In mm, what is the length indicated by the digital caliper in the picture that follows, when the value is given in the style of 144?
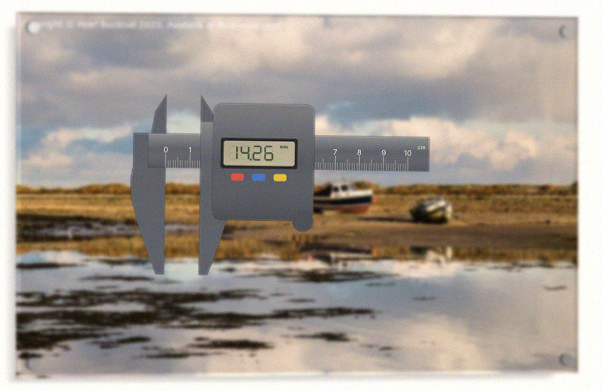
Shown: 14.26
